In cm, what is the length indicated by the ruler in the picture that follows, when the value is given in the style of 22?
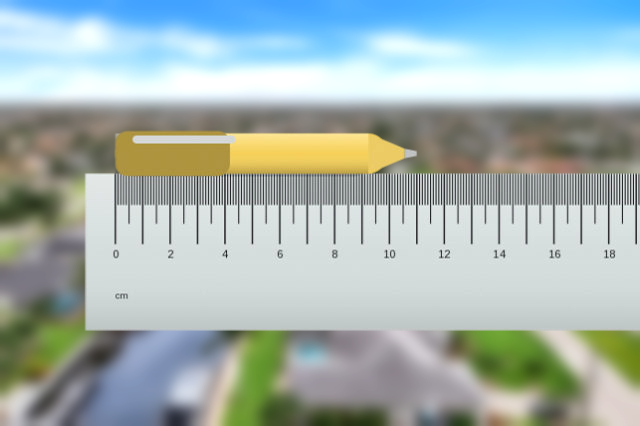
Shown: 11
